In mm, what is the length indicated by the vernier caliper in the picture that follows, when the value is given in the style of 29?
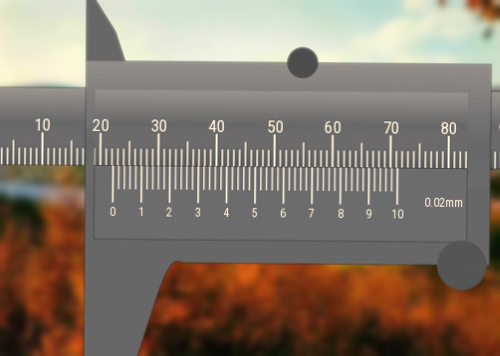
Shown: 22.2
